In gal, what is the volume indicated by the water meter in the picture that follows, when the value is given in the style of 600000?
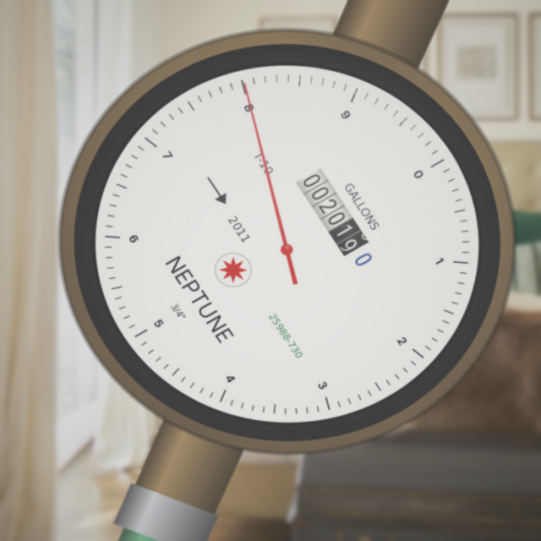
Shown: 20188.0
